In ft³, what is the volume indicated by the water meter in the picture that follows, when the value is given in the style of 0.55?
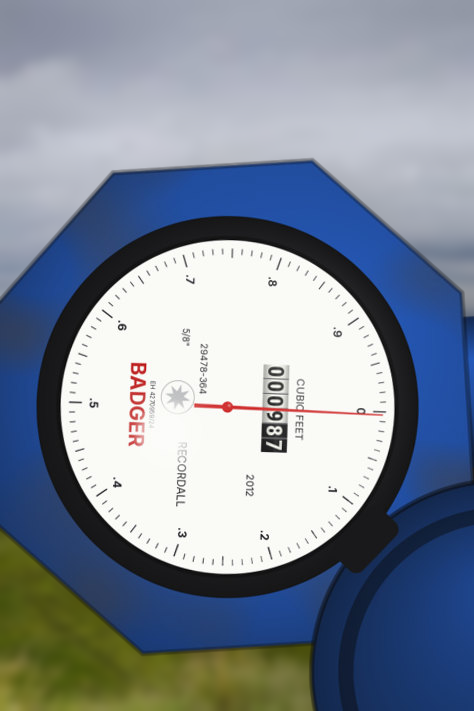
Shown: 987.00
